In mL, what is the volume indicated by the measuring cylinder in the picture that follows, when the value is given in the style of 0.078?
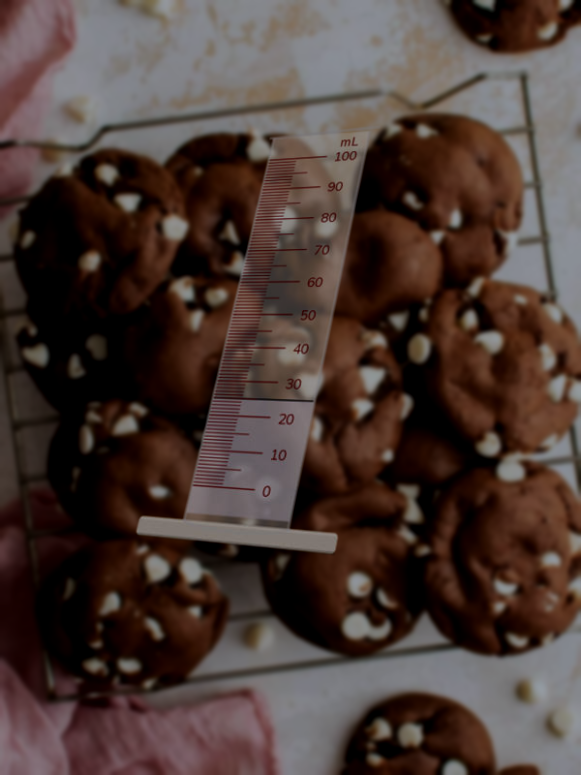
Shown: 25
